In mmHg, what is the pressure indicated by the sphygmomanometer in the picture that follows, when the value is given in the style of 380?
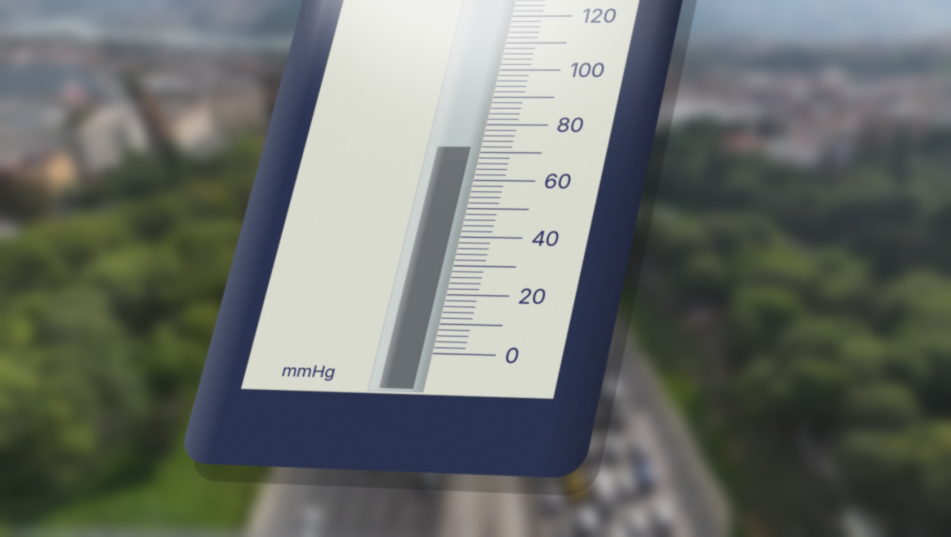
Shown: 72
